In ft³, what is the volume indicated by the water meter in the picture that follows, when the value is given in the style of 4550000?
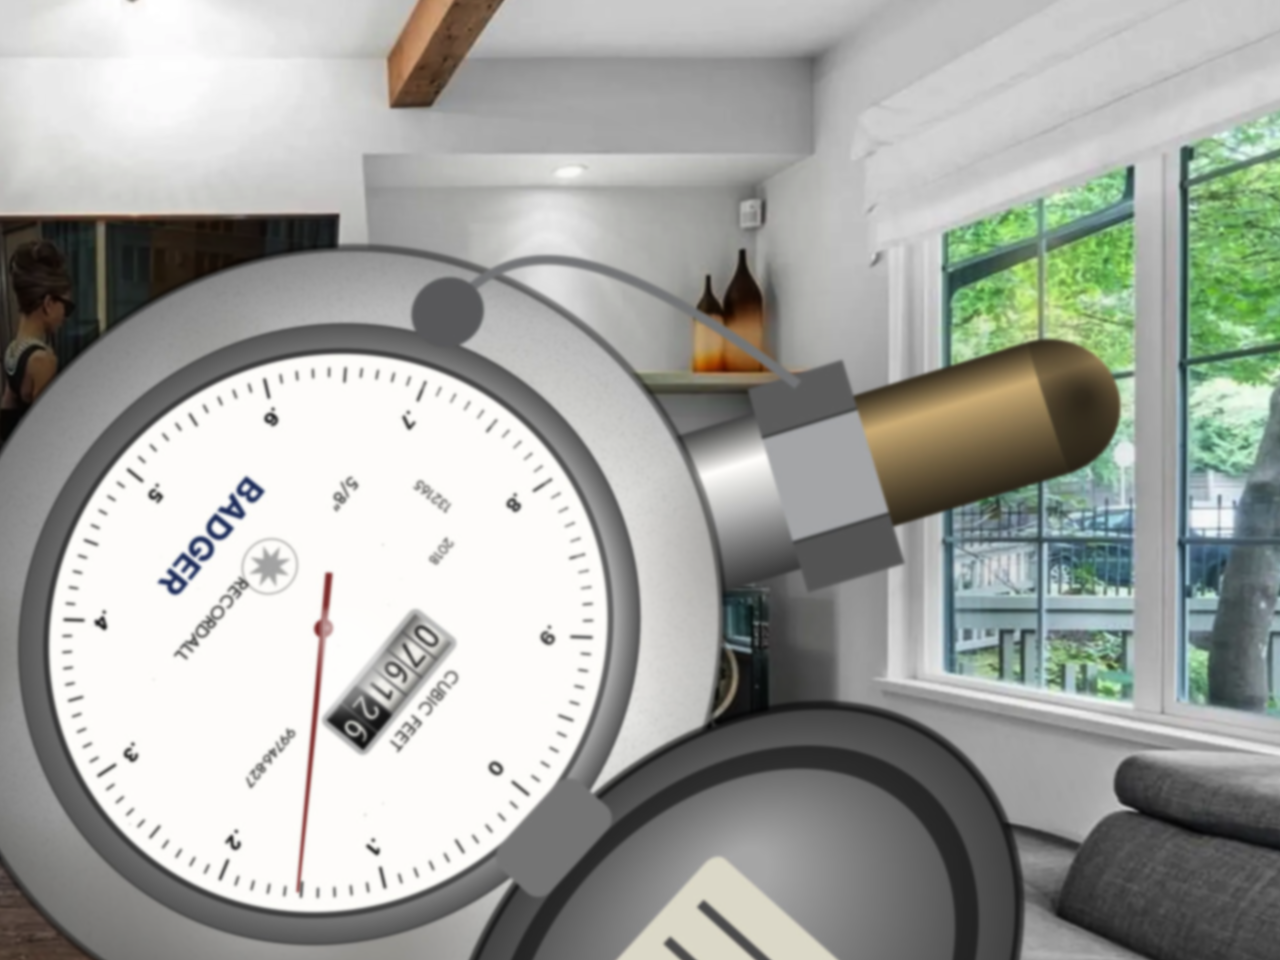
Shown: 76126.15
